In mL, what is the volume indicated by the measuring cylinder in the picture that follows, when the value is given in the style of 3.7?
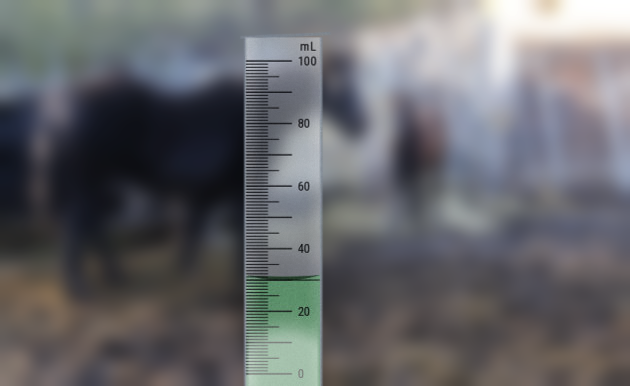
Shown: 30
